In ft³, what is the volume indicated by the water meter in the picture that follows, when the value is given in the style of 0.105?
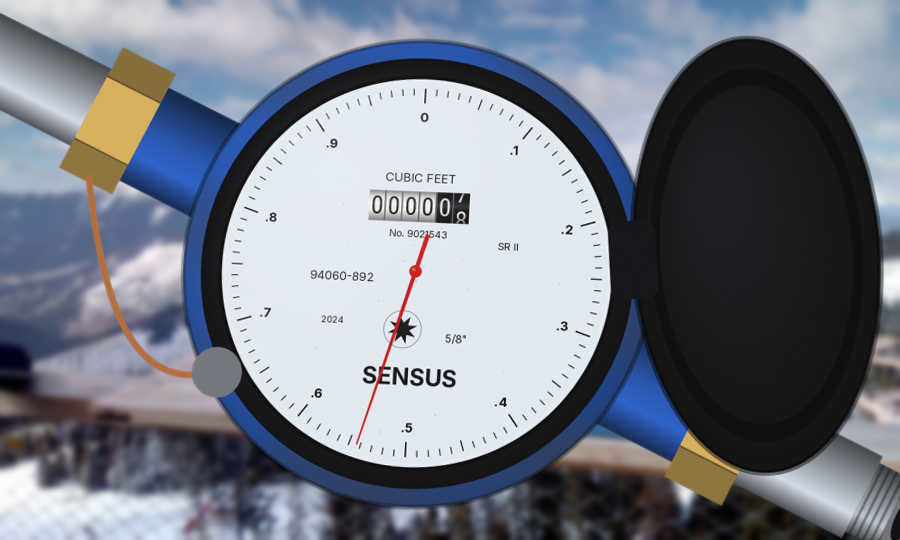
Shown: 7.54
